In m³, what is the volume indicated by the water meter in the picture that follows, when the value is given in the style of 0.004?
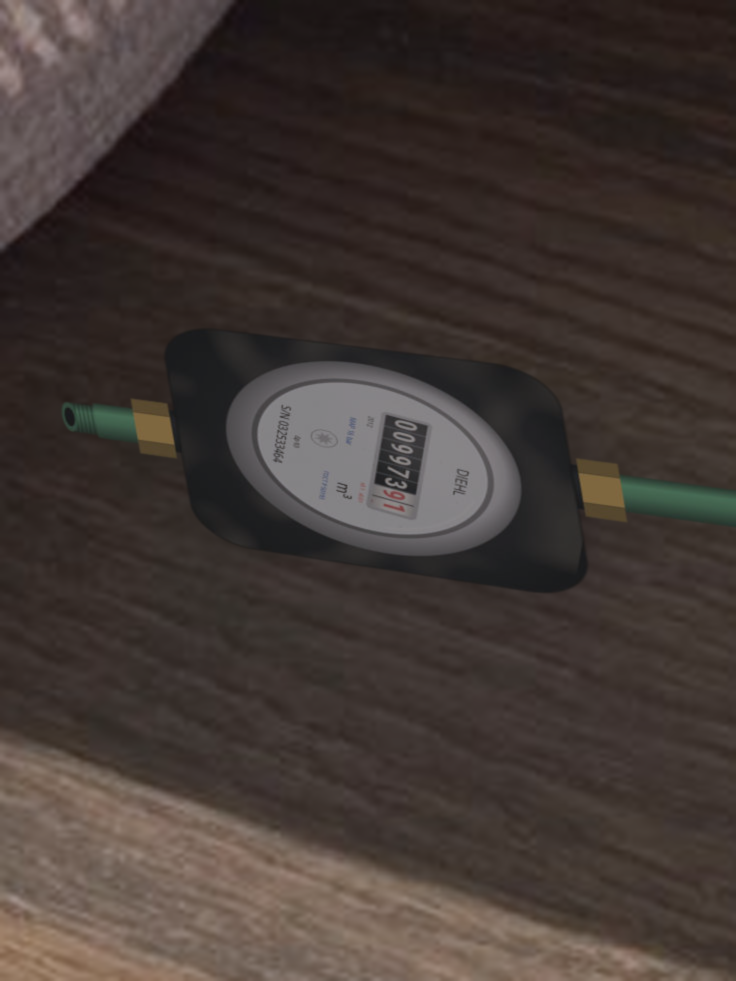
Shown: 9973.91
